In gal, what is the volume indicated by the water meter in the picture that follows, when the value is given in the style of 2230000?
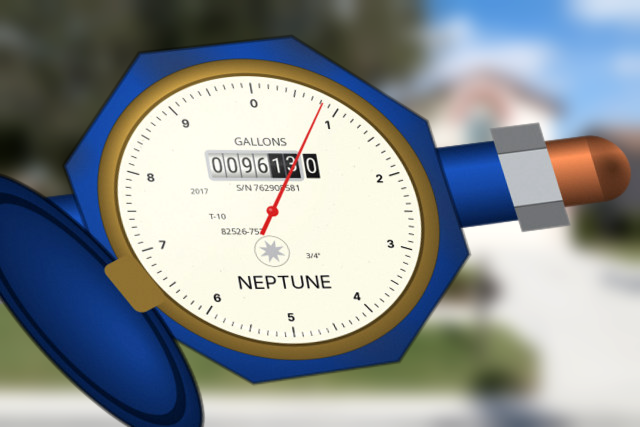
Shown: 96130.8
